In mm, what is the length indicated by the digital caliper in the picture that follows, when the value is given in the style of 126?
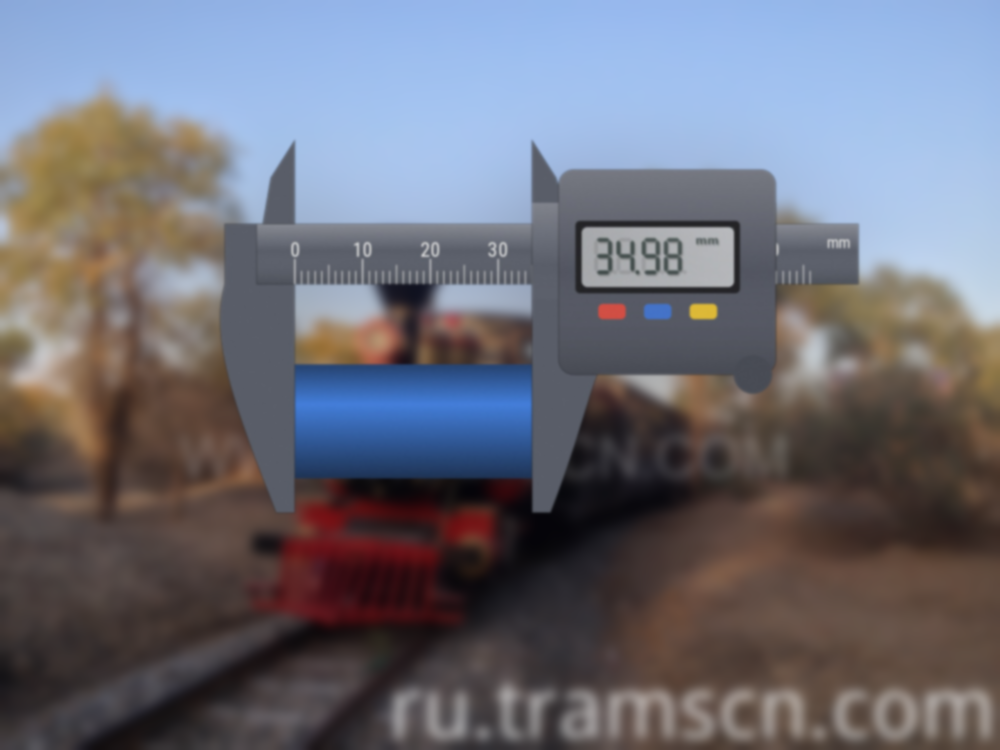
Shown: 34.98
